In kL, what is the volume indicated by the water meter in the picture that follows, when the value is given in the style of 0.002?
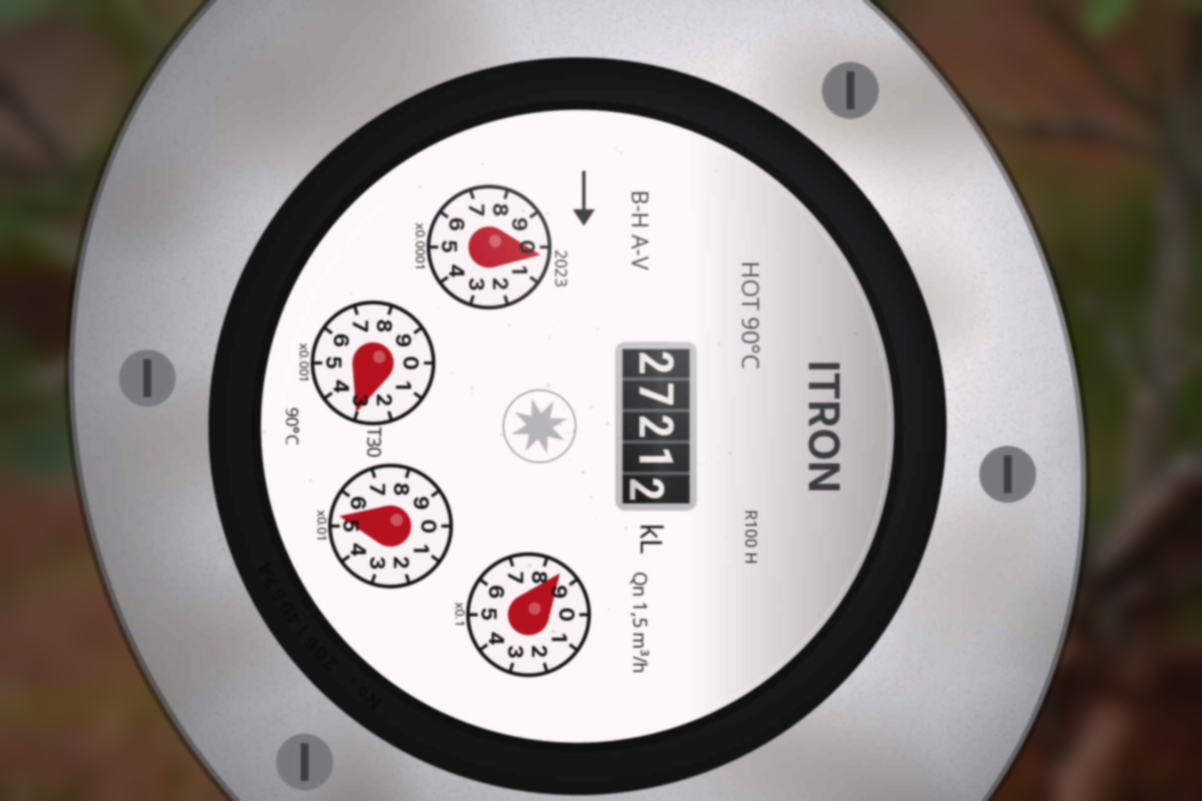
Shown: 27211.8530
